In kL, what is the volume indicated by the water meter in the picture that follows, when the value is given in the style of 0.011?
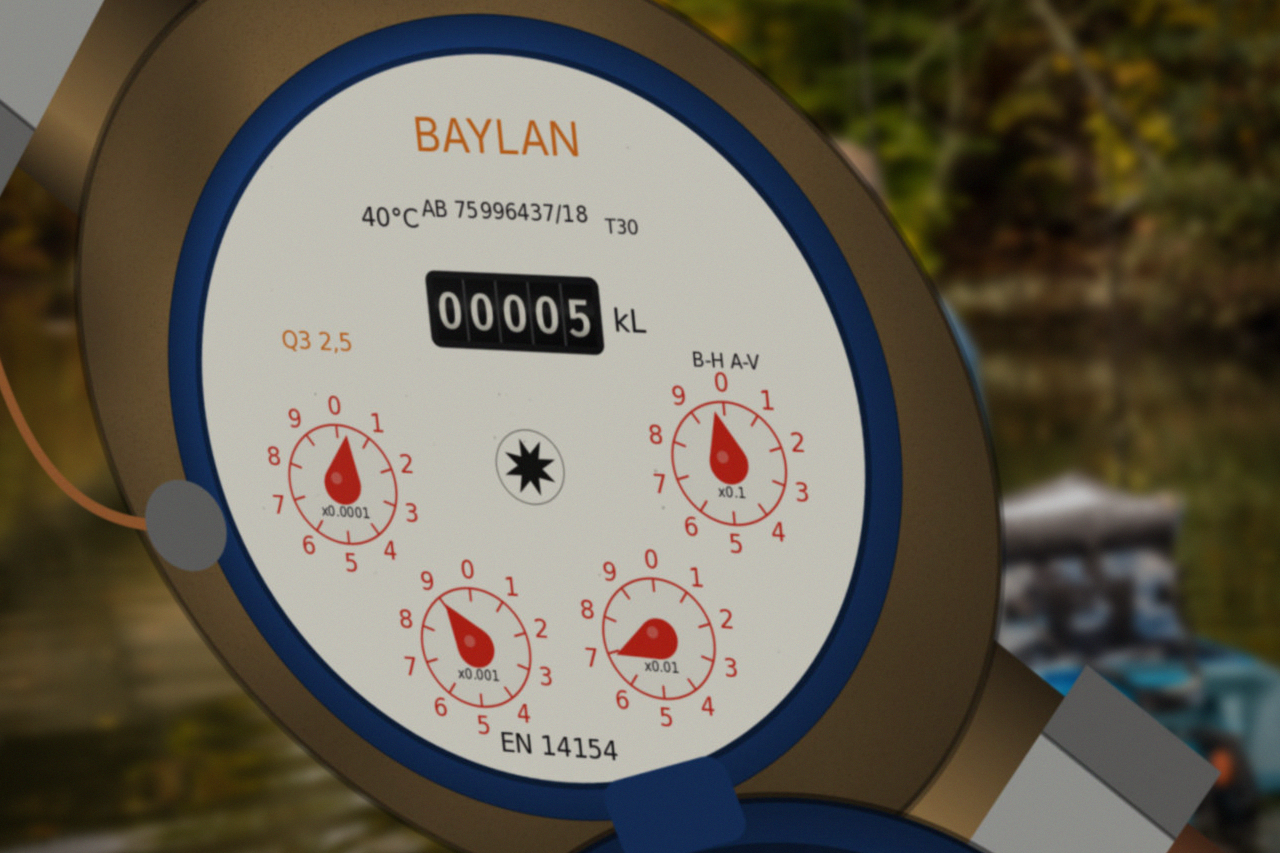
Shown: 4.9690
